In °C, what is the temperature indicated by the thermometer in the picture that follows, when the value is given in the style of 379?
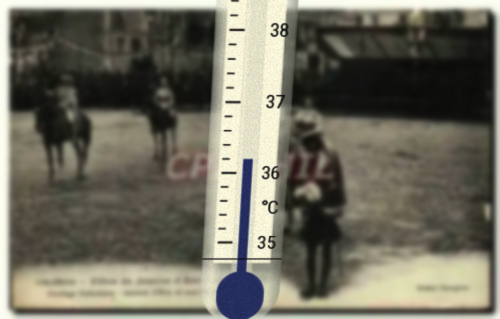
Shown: 36.2
